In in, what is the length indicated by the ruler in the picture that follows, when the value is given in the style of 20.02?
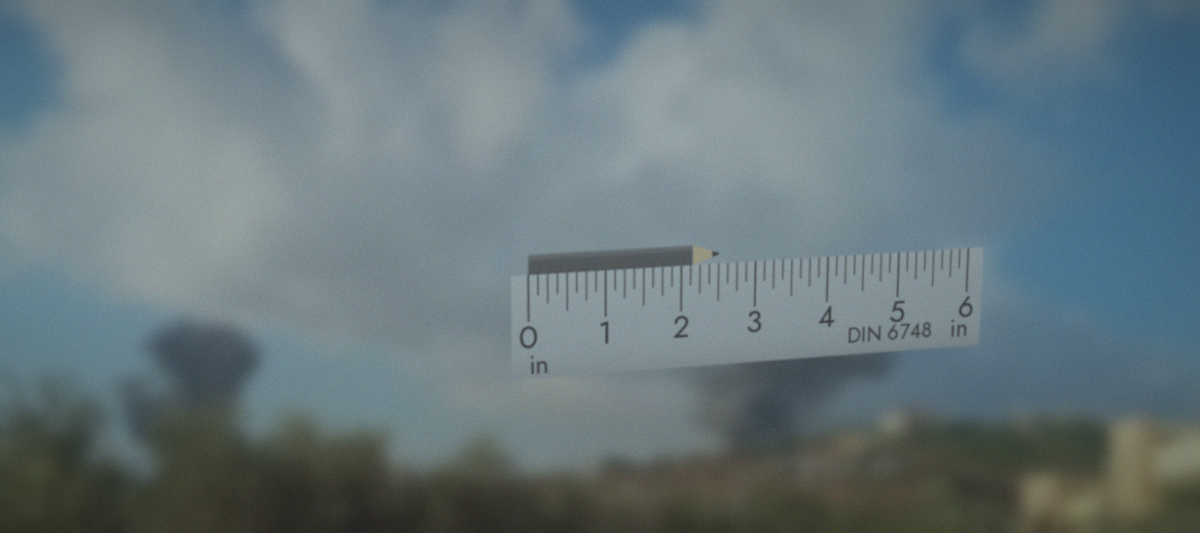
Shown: 2.5
